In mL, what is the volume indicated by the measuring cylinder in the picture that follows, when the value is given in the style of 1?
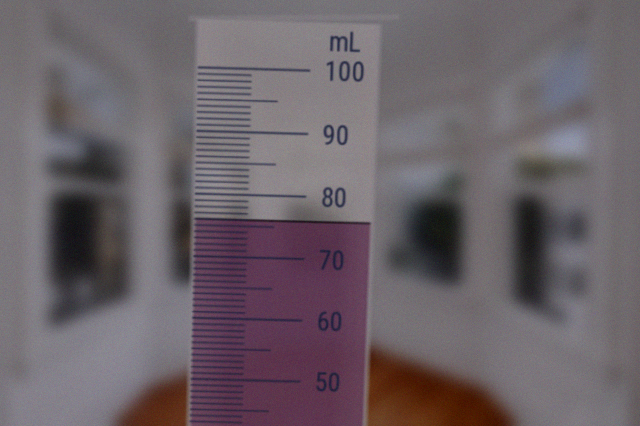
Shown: 76
